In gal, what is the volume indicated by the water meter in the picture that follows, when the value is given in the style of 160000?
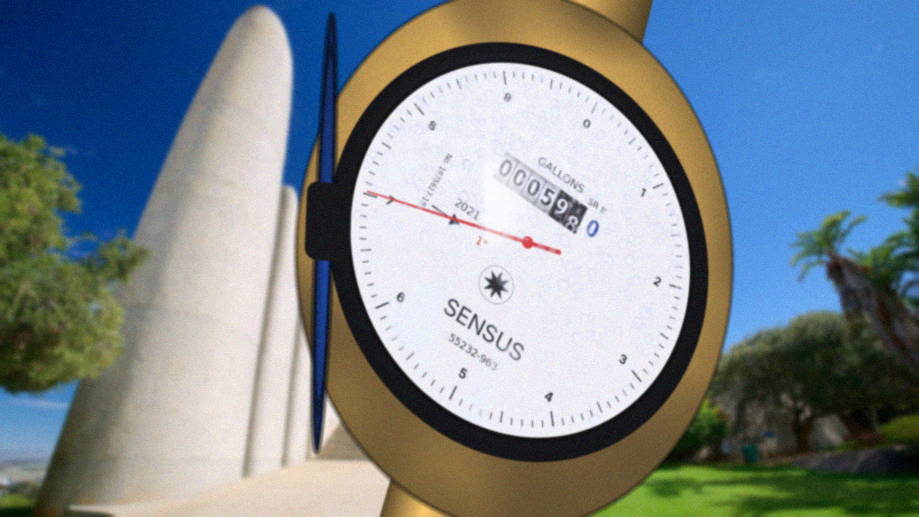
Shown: 5977.0
